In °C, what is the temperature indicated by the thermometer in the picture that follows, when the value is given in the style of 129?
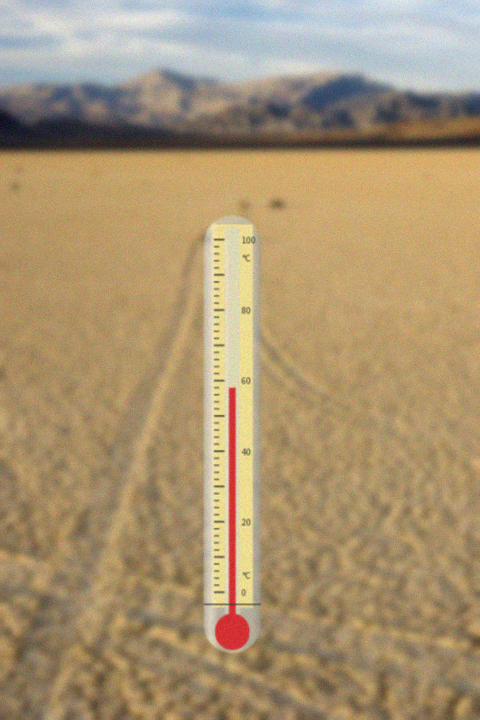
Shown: 58
